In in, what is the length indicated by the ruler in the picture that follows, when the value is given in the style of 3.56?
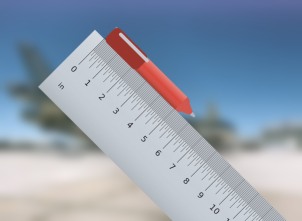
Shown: 6
